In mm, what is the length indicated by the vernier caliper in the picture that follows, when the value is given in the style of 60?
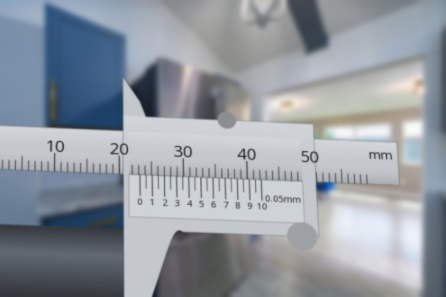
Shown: 23.2
